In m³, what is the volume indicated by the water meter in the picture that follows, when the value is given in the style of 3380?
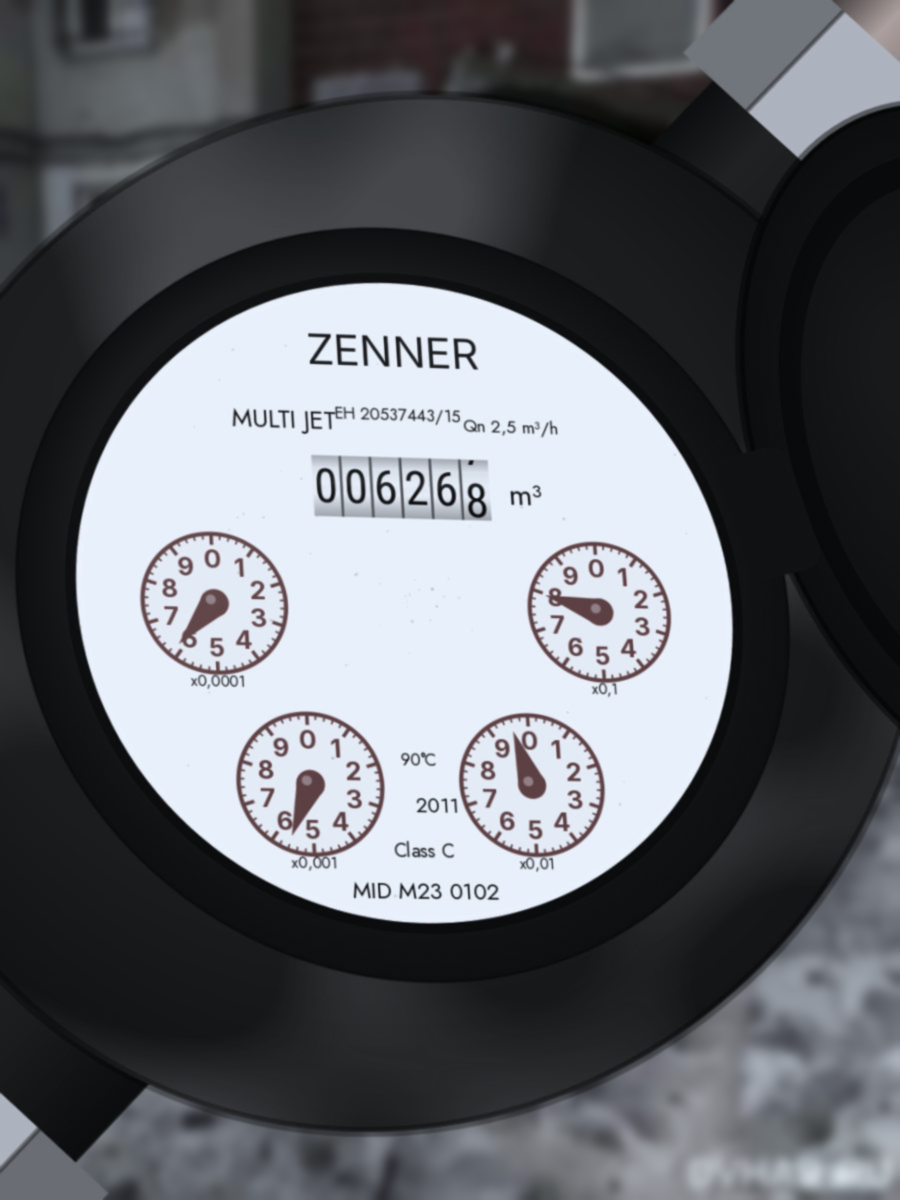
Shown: 6267.7956
